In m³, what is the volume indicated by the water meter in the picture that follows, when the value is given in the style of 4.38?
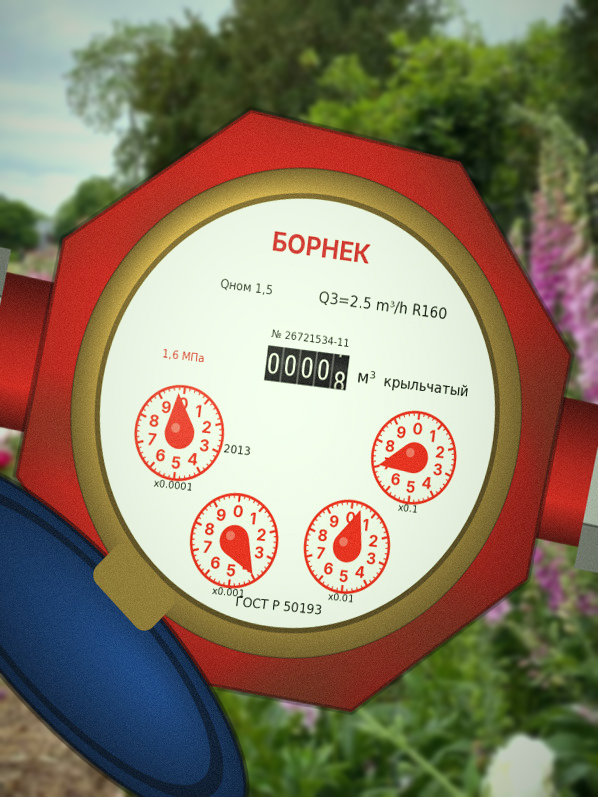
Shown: 7.7039
